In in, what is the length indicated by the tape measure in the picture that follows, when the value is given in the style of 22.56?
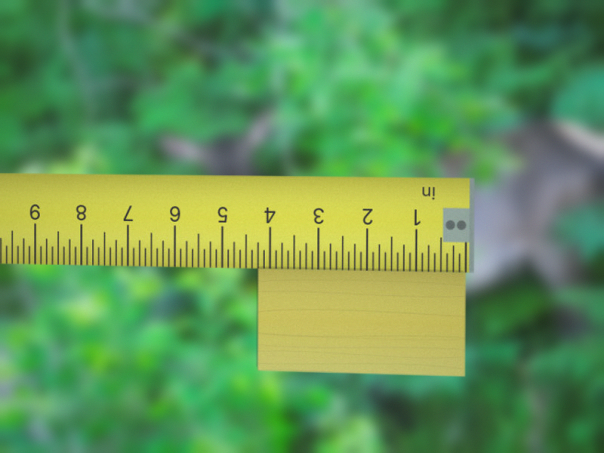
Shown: 4.25
